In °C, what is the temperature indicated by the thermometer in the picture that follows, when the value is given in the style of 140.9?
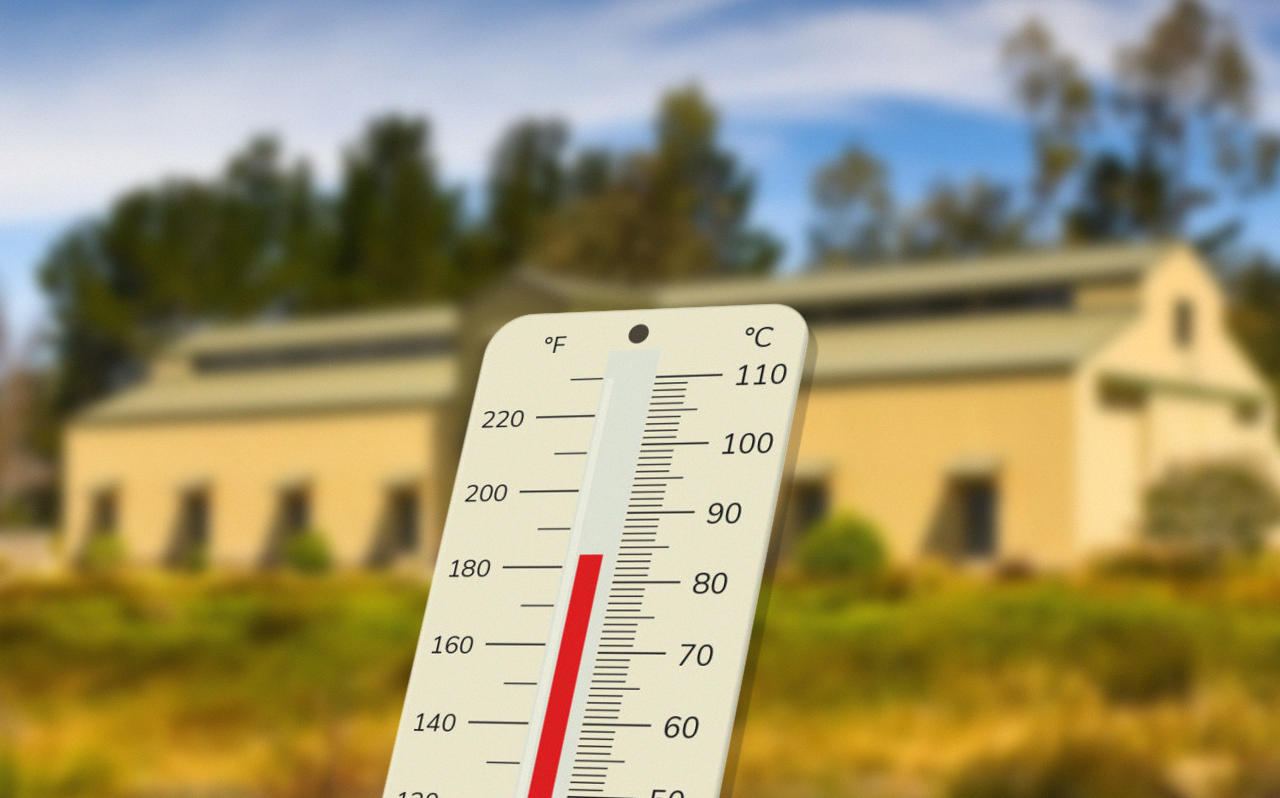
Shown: 84
